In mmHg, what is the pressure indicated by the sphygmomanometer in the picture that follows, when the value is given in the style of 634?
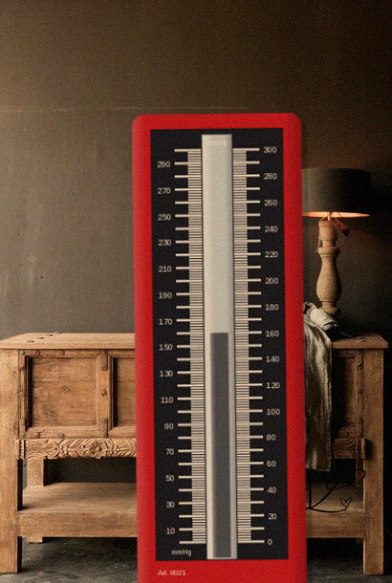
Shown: 160
